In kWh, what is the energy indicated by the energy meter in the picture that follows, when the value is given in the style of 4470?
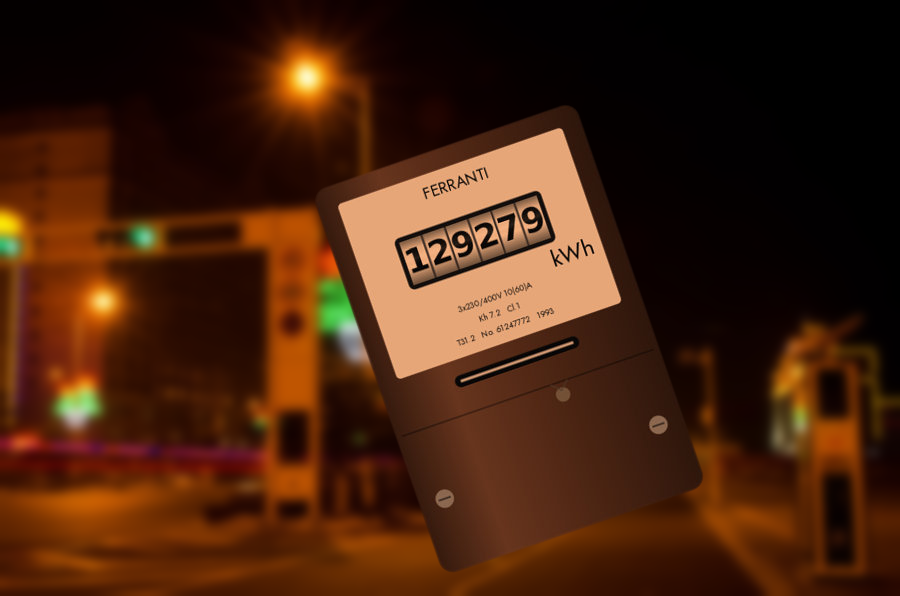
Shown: 129279
